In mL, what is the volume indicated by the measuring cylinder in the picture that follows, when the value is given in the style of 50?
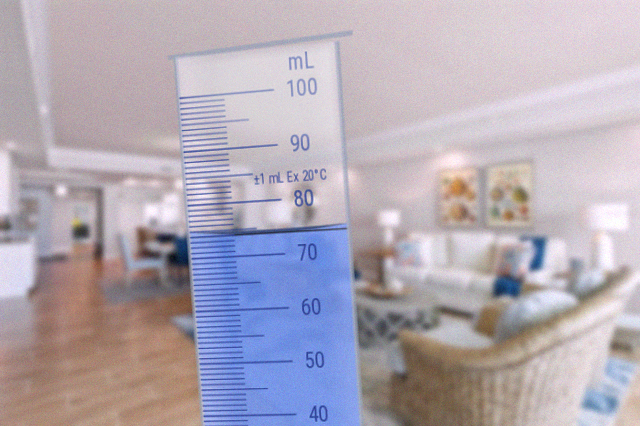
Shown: 74
